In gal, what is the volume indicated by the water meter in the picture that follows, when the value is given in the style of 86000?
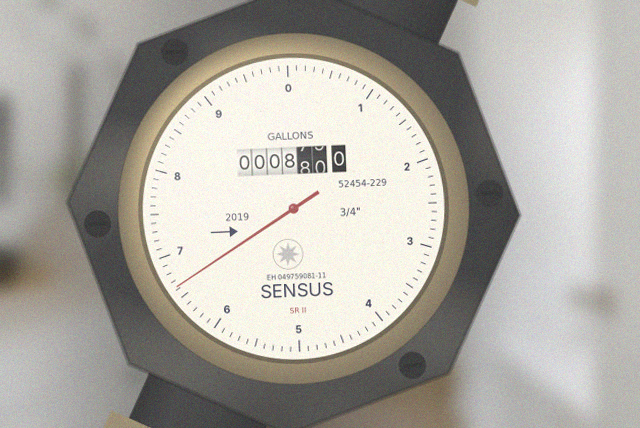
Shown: 8796.6
